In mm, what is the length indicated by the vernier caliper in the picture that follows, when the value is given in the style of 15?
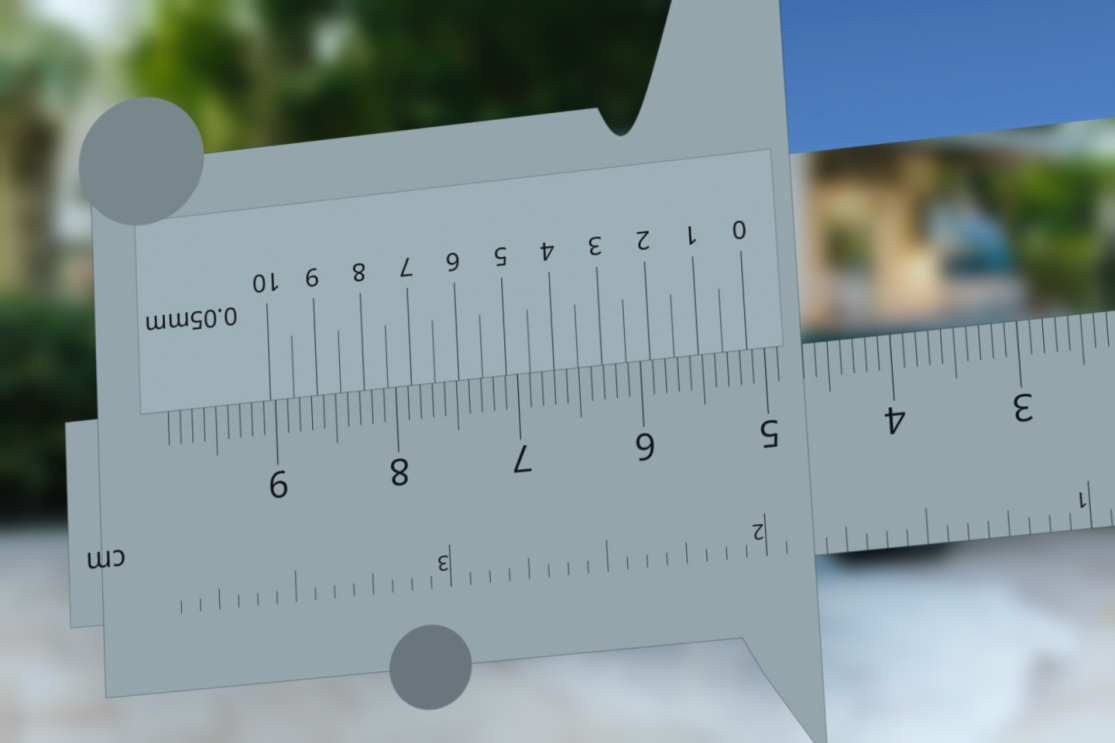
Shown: 51.4
